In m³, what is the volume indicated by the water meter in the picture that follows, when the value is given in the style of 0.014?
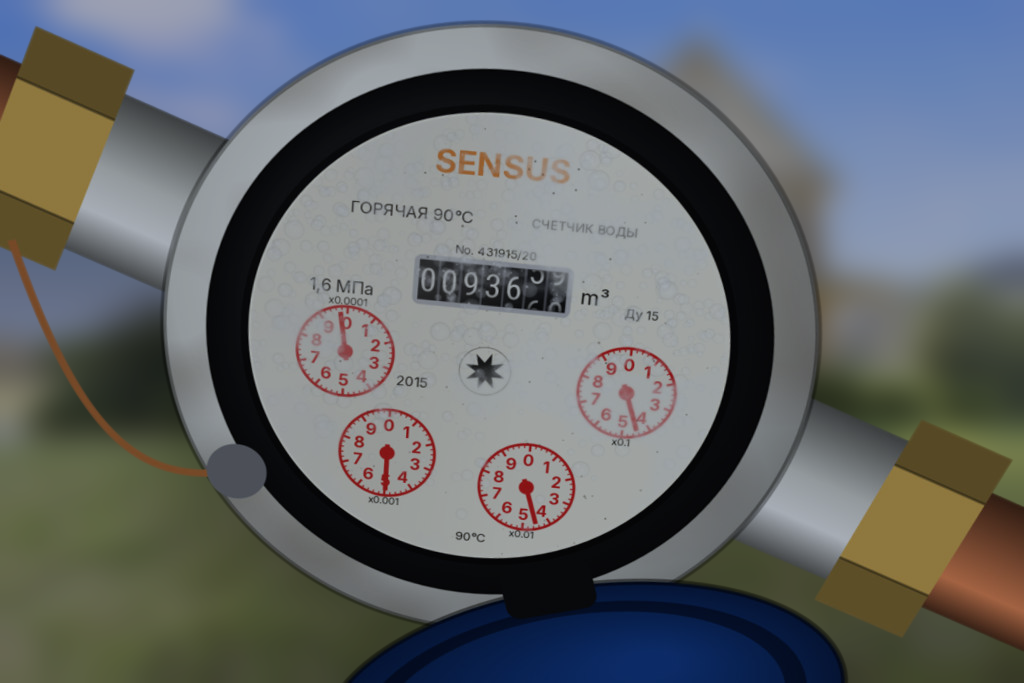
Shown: 93659.4449
